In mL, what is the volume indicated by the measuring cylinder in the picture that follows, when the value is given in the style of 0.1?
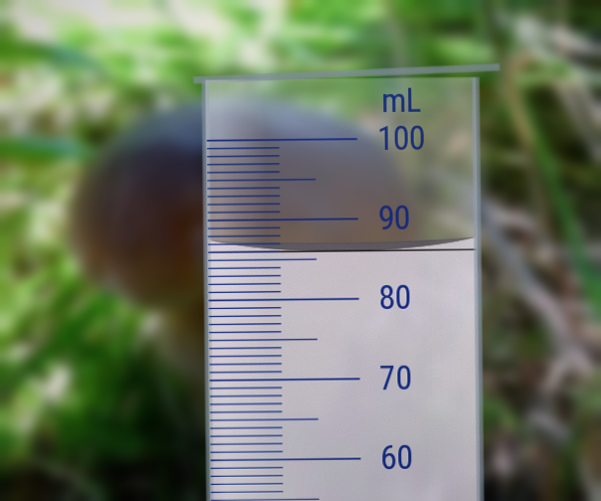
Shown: 86
